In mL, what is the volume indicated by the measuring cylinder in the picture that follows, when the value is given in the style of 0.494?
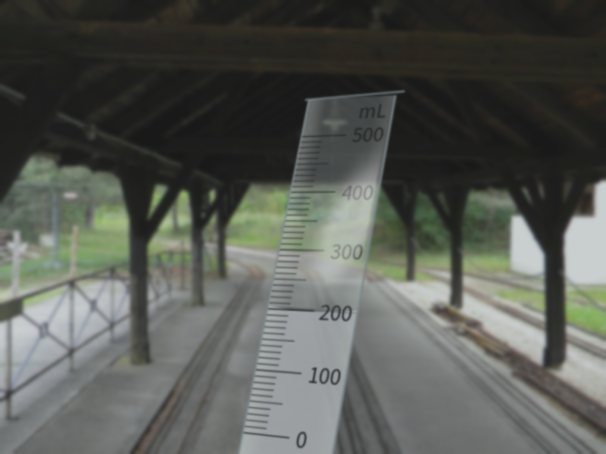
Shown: 200
